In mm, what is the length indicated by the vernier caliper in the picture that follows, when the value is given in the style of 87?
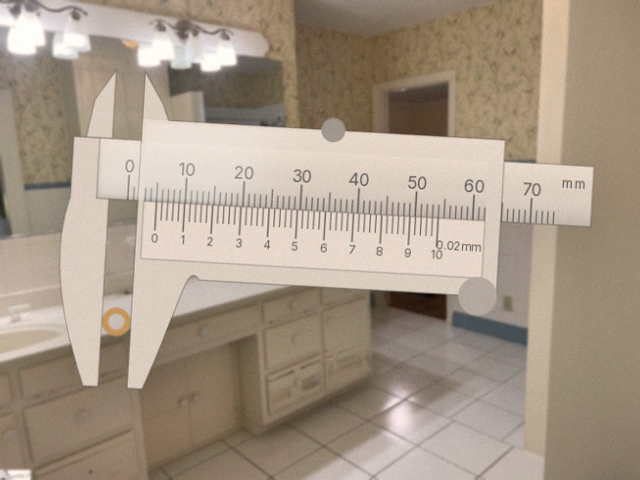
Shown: 5.0
